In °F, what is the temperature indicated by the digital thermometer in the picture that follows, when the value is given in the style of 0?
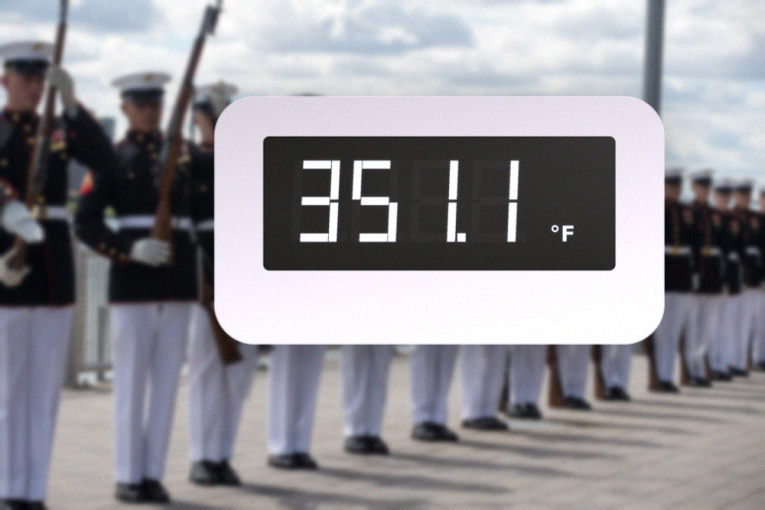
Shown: 351.1
